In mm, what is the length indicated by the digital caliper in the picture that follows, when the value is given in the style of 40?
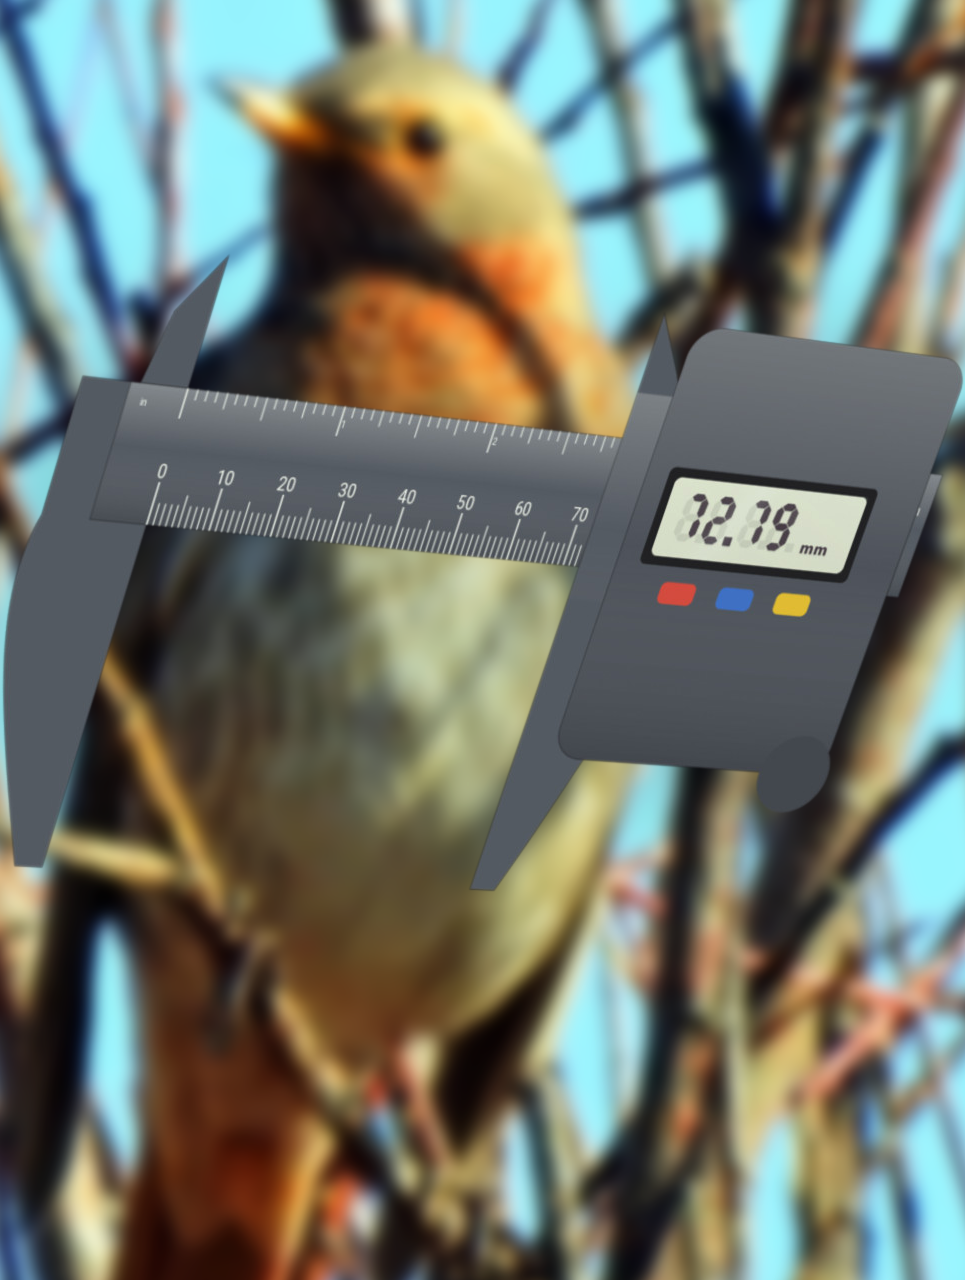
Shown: 72.79
